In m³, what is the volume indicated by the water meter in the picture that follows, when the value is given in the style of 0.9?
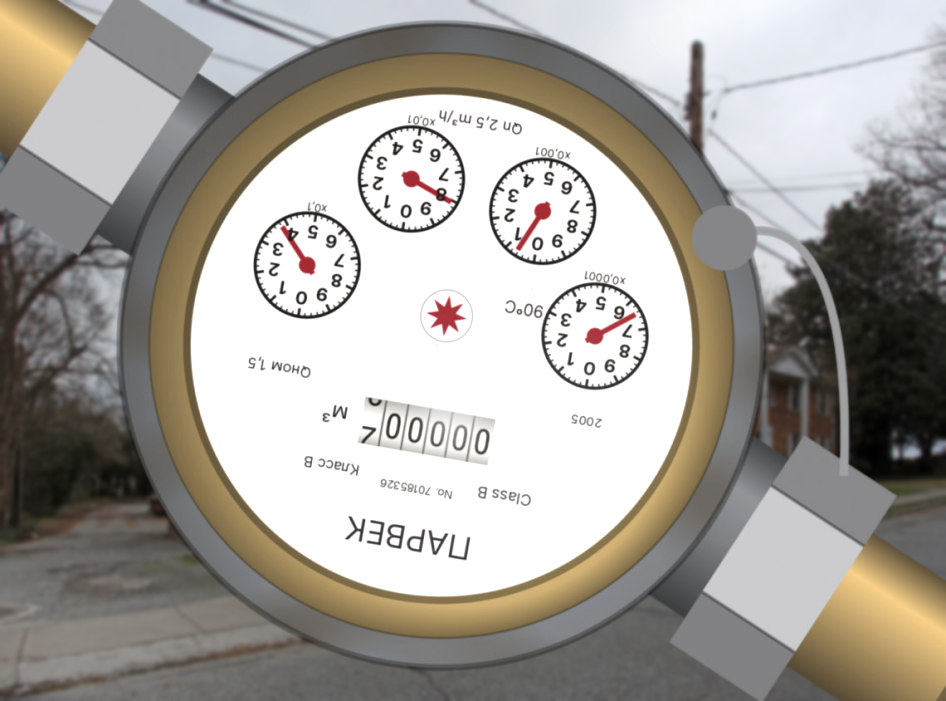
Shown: 2.3806
